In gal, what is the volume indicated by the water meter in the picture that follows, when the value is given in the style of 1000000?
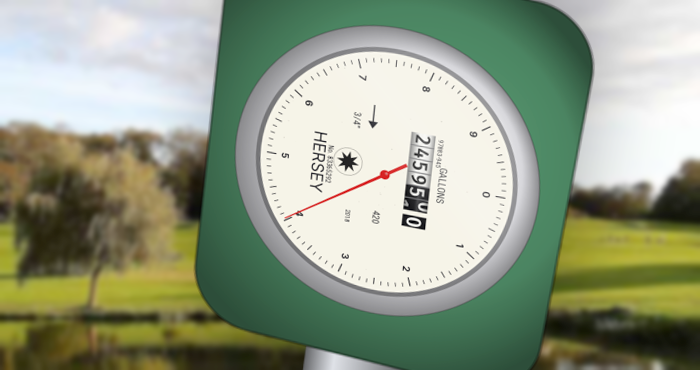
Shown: 2459504.0
